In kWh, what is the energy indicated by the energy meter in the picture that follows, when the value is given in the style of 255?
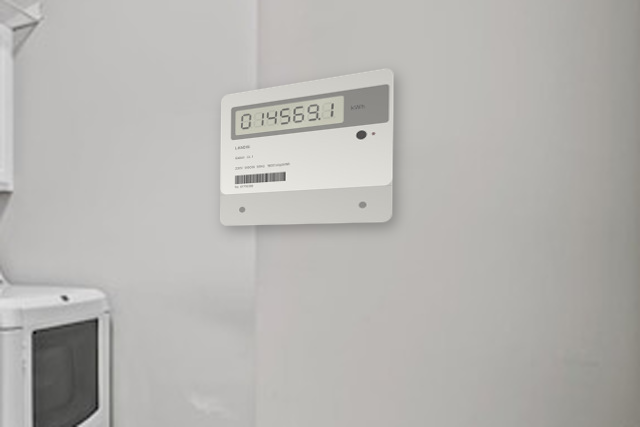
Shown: 14569.1
